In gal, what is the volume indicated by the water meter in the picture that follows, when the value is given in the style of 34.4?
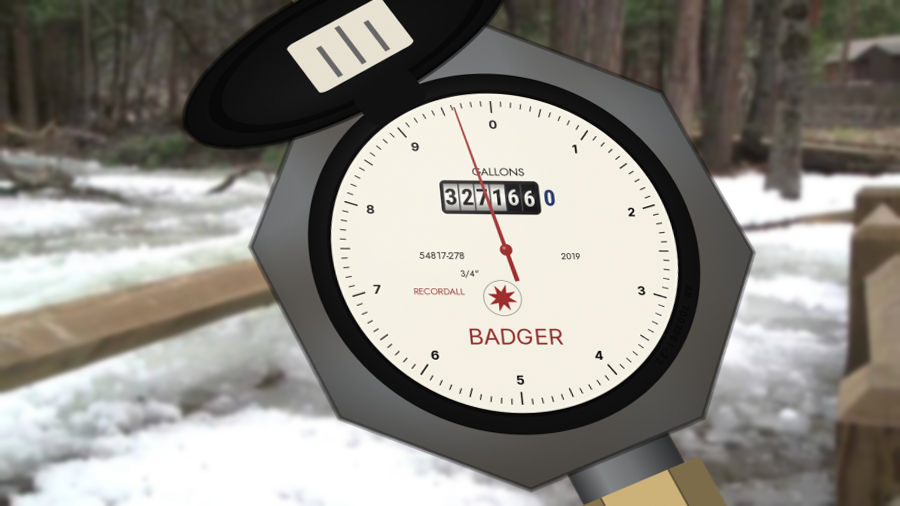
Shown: 3271659.6
